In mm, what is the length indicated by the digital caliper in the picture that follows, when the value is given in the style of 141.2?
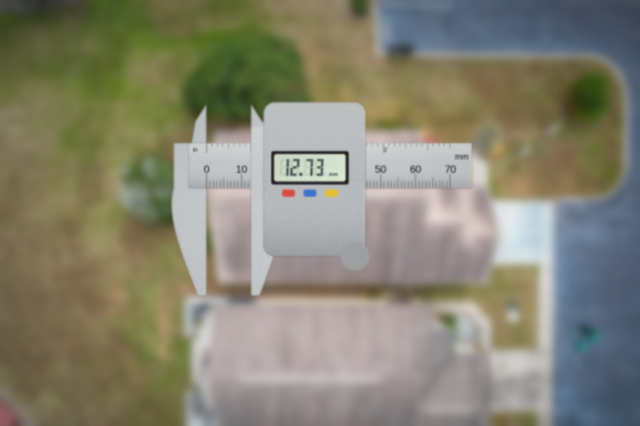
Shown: 12.73
